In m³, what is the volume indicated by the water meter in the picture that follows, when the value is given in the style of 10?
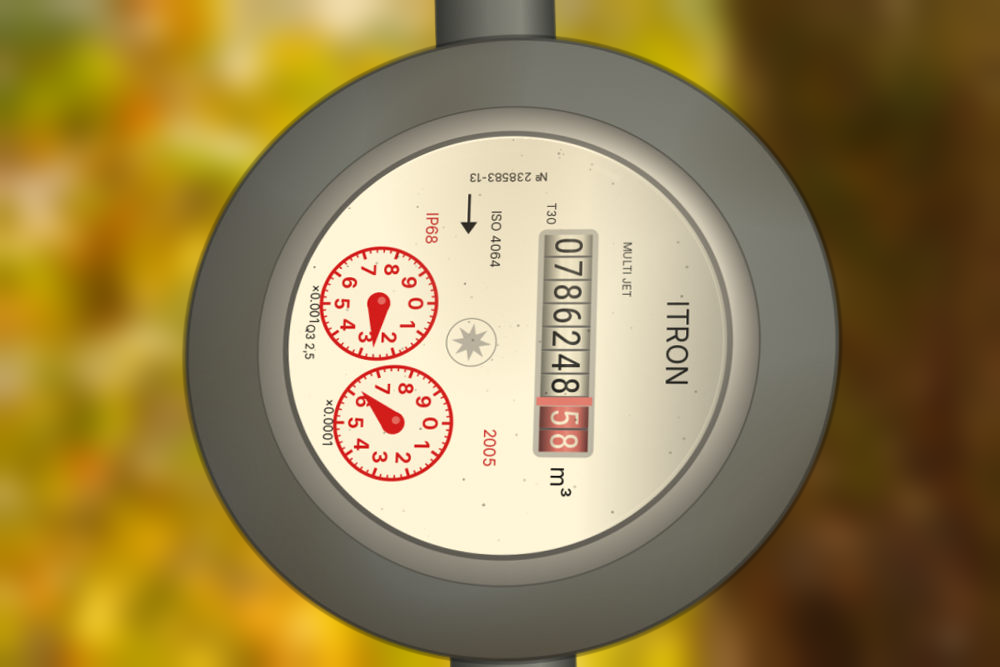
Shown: 786248.5826
